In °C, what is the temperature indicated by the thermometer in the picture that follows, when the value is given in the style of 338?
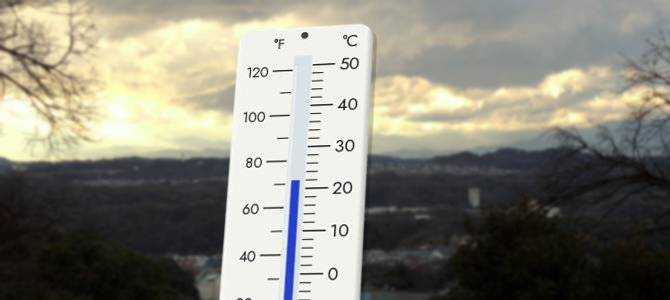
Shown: 22
